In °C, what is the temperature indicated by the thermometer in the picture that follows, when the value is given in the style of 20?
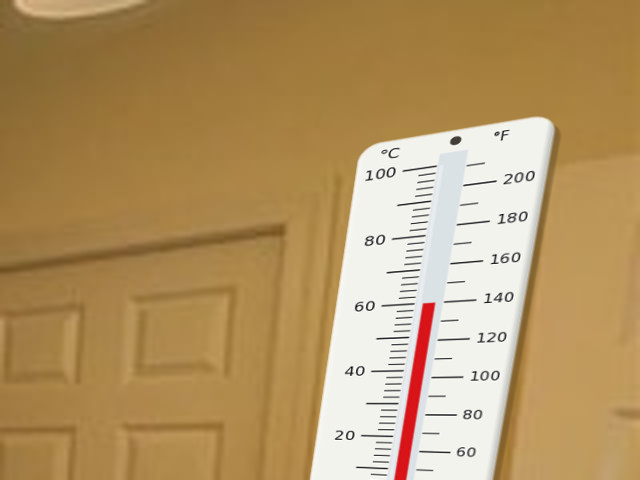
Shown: 60
